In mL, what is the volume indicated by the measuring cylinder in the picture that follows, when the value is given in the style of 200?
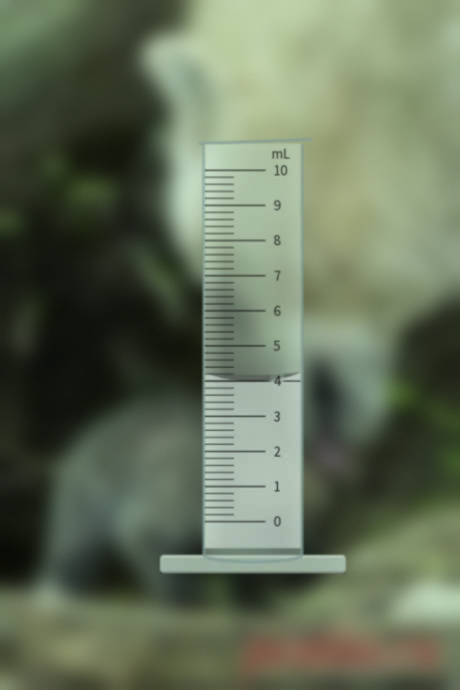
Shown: 4
